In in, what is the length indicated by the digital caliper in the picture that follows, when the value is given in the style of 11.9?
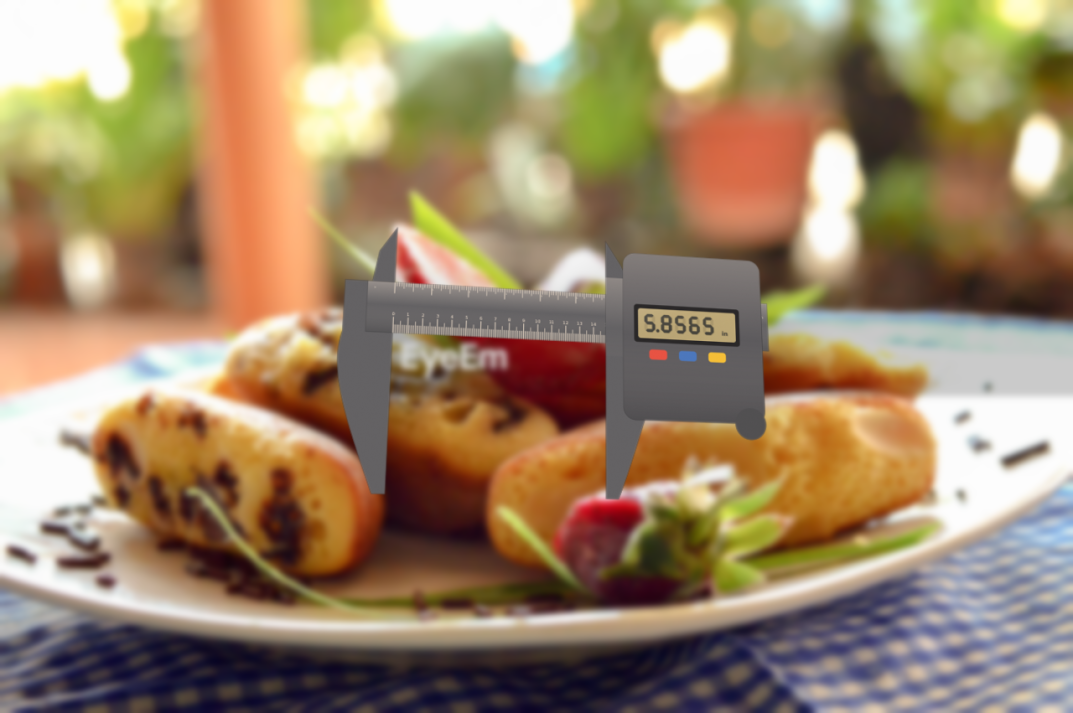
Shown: 5.8565
